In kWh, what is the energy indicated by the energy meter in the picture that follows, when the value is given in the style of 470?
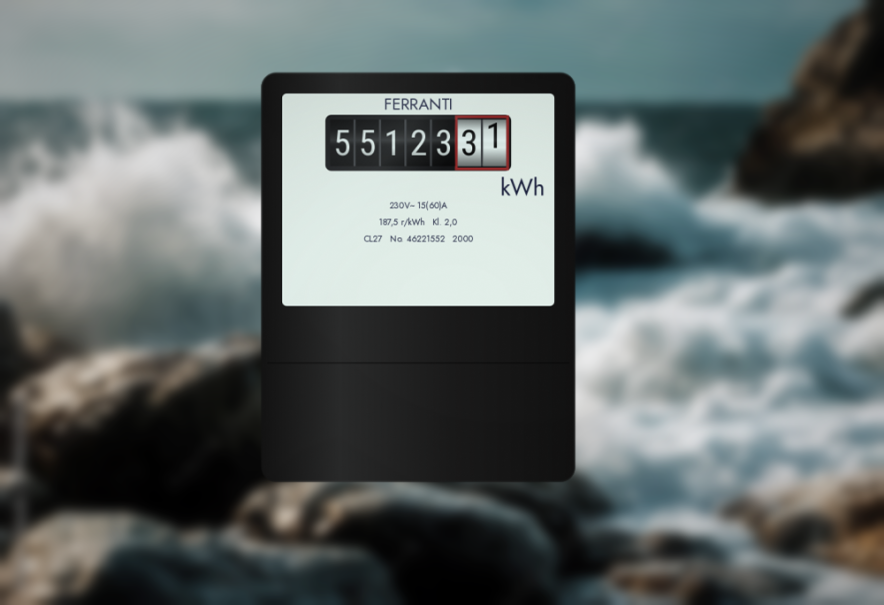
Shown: 55123.31
